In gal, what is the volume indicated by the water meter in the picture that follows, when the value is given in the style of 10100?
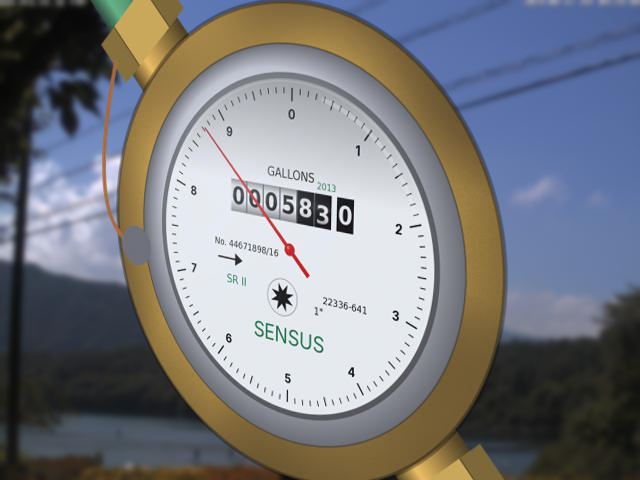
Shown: 5828.7
